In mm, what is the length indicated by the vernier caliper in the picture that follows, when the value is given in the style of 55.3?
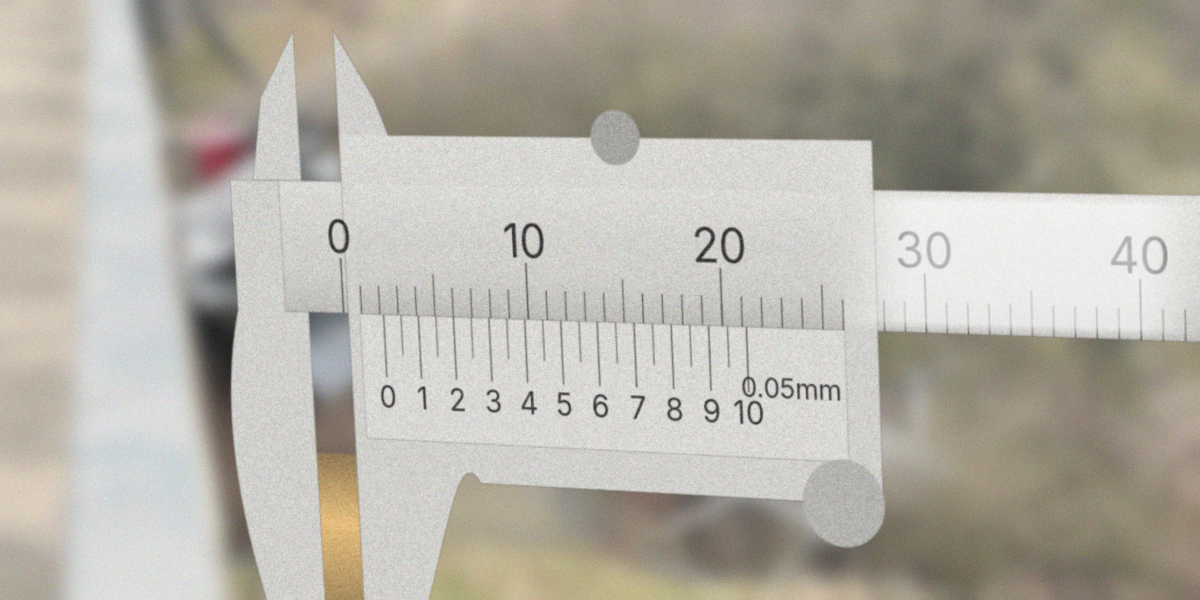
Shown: 2.2
